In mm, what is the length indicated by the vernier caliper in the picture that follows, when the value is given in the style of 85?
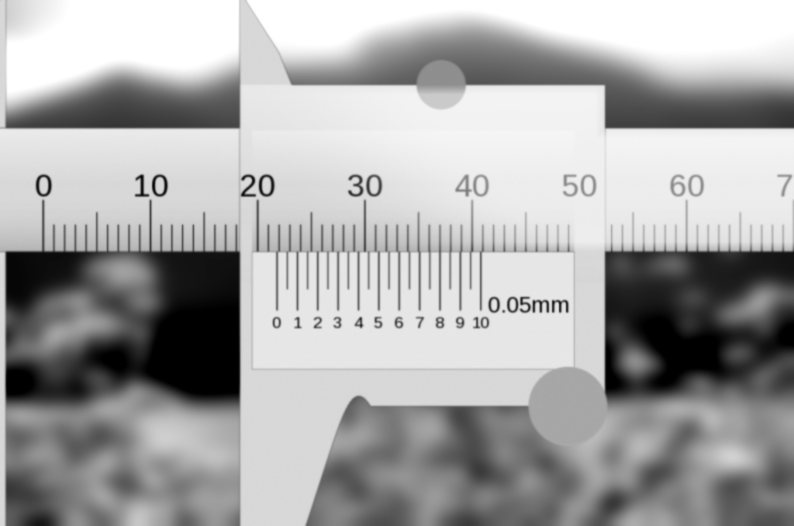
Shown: 21.8
